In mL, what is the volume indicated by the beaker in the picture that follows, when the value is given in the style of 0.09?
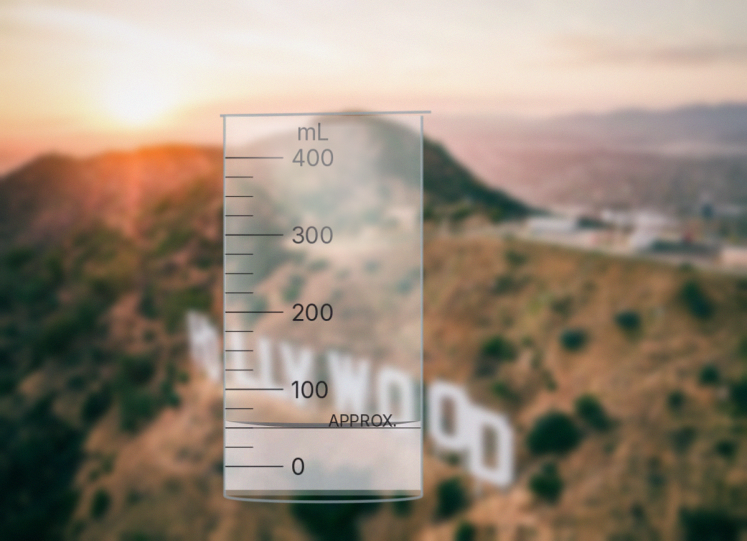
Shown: 50
